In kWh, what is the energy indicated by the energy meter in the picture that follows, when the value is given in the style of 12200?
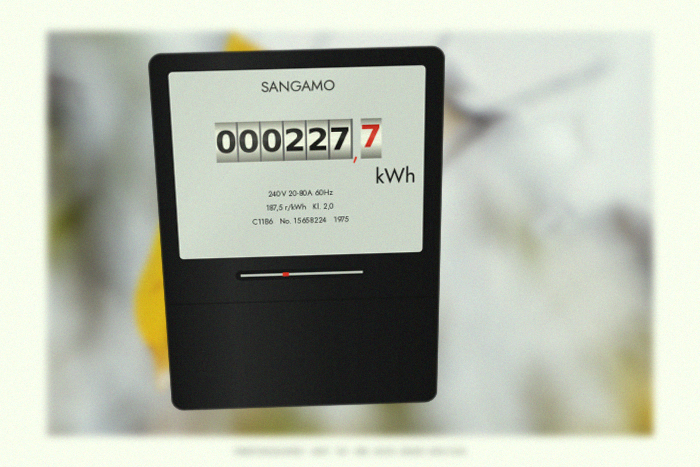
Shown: 227.7
